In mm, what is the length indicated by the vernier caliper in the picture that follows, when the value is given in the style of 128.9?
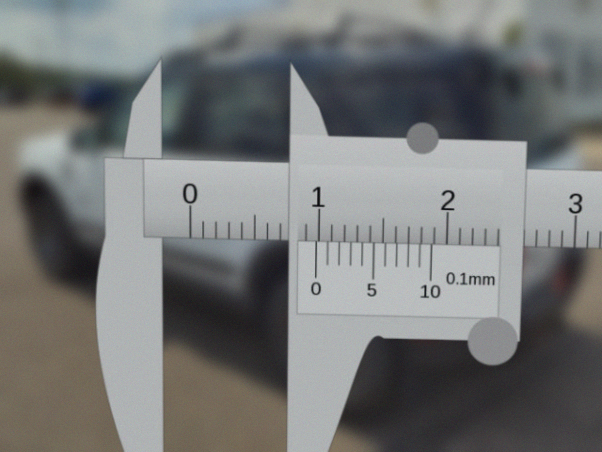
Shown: 9.8
